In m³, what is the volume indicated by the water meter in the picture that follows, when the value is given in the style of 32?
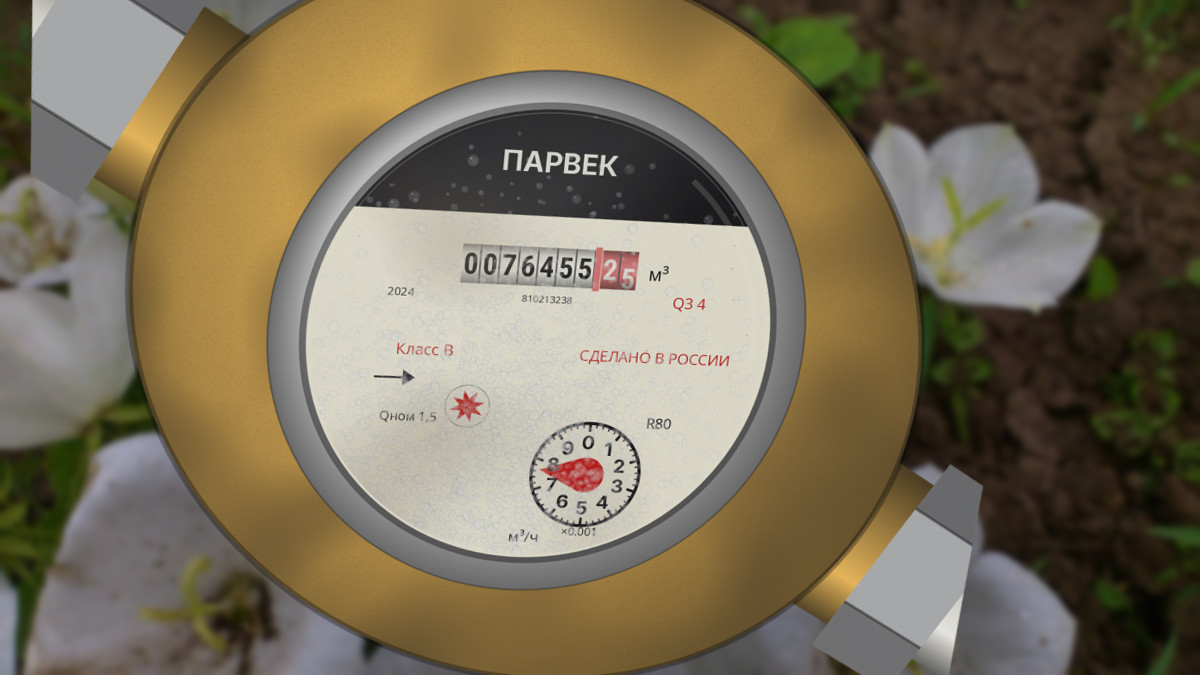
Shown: 76455.247
